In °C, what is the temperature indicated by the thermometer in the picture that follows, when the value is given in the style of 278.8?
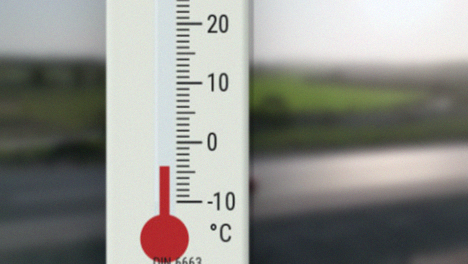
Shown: -4
